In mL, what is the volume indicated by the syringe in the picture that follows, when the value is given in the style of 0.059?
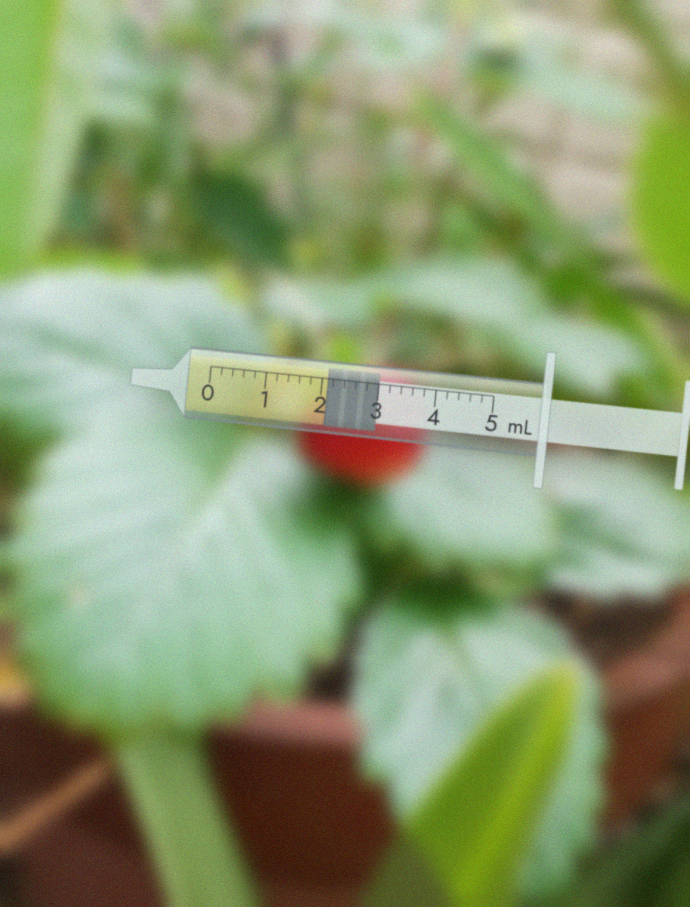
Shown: 2.1
